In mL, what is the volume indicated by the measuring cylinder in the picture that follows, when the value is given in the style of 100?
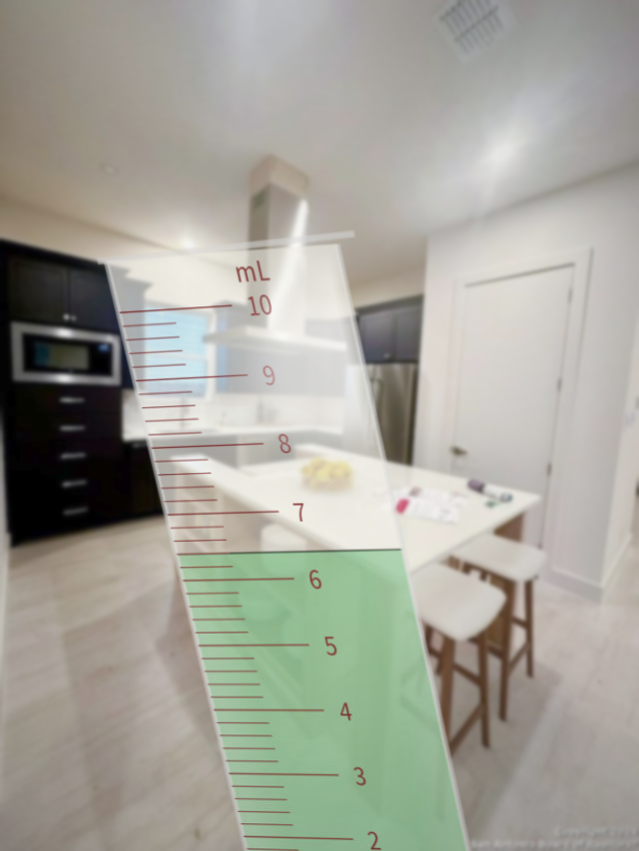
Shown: 6.4
